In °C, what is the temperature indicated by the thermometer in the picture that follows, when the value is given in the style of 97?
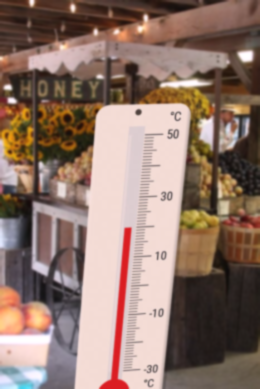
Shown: 20
